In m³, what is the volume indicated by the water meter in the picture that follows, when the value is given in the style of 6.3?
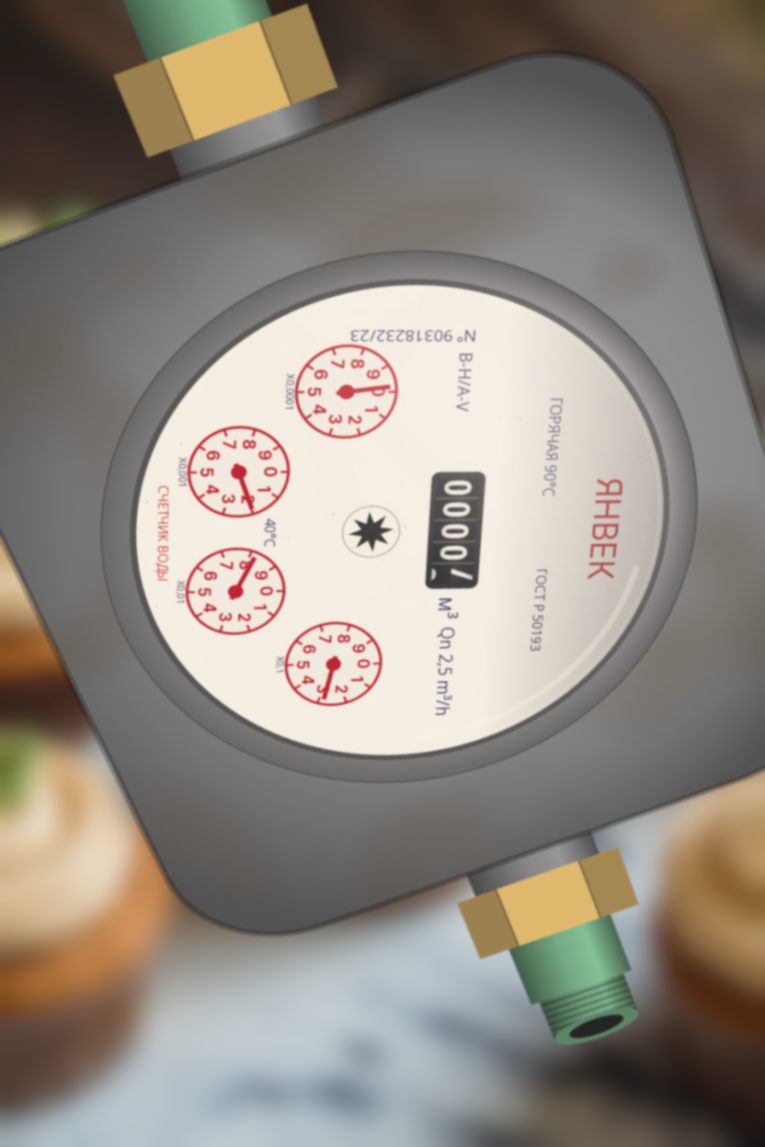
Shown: 7.2819
